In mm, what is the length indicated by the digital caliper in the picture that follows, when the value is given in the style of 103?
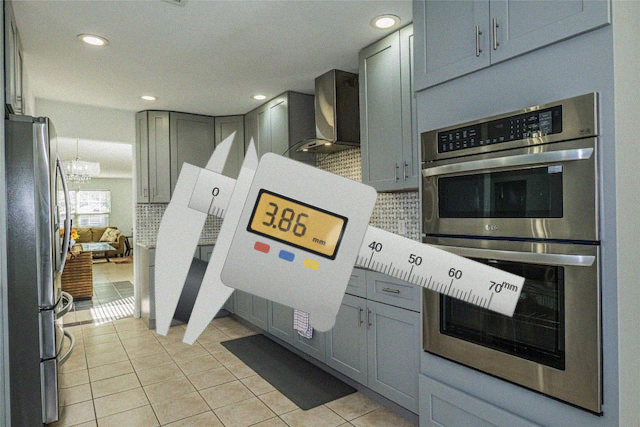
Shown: 3.86
